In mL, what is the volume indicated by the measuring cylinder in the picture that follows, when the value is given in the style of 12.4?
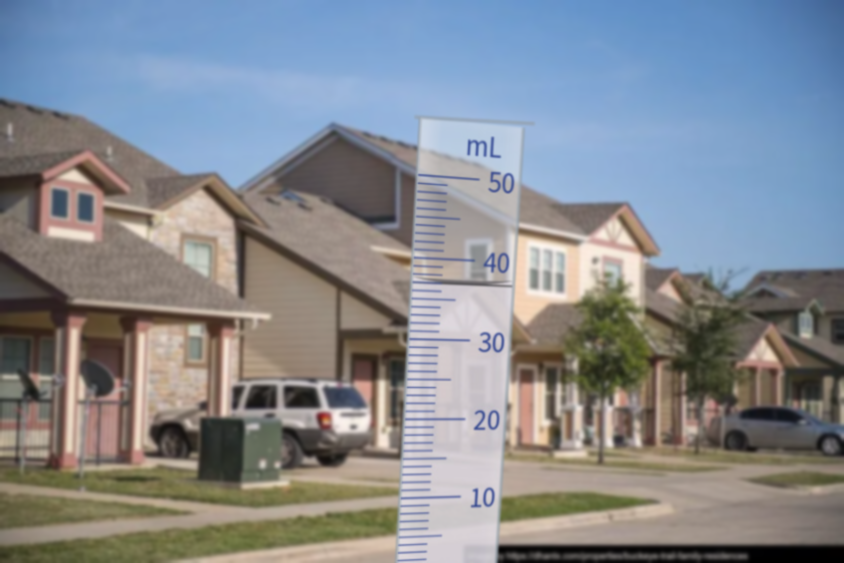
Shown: 37
